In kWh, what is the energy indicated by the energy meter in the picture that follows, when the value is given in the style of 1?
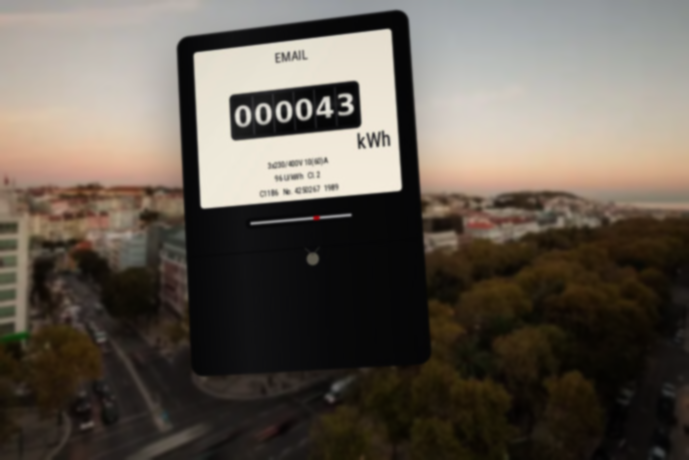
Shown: 43
